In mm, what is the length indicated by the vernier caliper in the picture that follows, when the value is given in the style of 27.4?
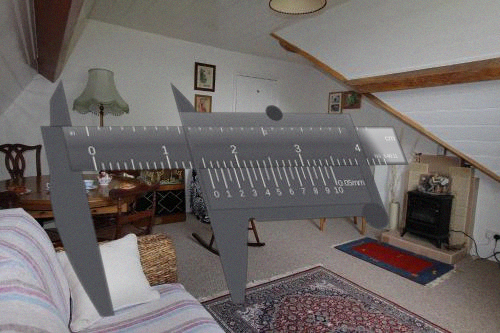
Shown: 15.4
